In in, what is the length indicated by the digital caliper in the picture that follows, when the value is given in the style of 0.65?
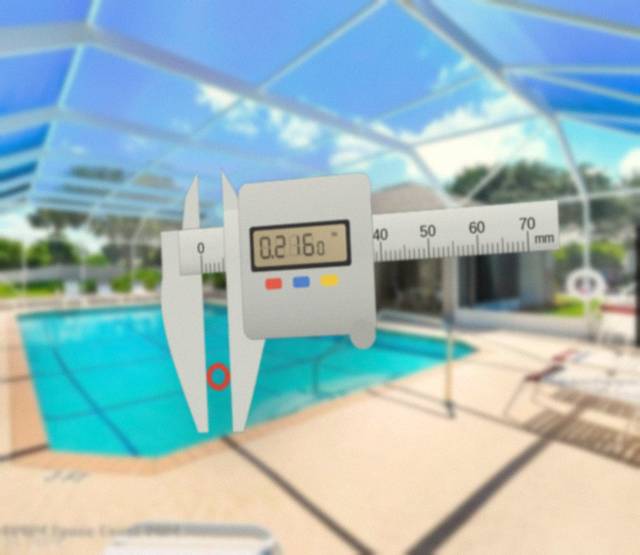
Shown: 0.2160
